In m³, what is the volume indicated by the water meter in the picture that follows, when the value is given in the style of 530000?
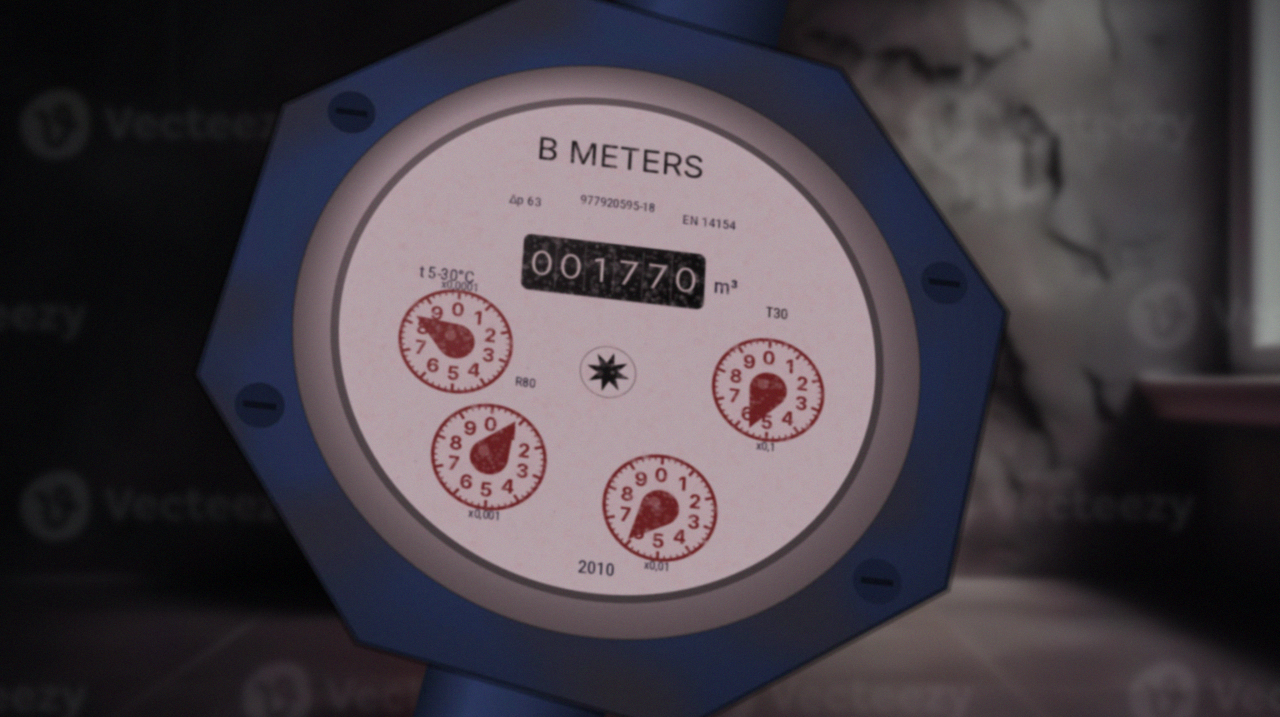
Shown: 1770.5608
